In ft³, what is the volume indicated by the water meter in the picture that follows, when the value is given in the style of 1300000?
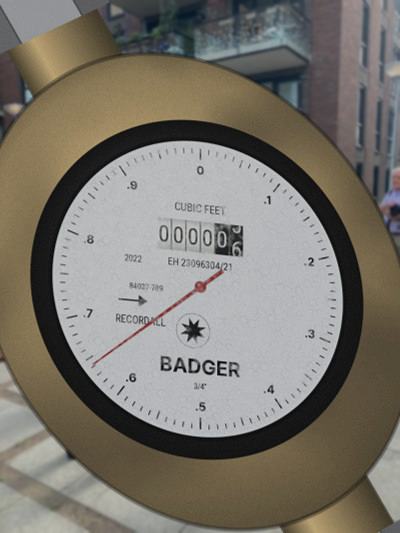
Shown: 5.64
